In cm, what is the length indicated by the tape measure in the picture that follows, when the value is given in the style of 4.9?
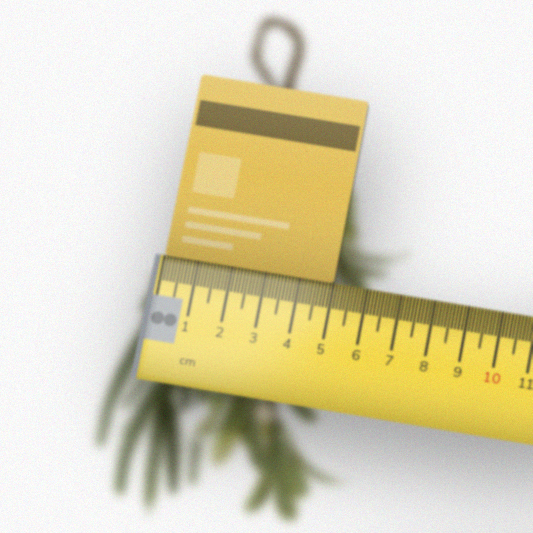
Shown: 5
